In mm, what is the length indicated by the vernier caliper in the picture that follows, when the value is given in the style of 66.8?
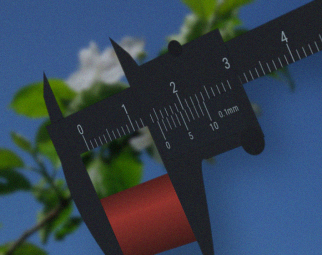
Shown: 14.8
